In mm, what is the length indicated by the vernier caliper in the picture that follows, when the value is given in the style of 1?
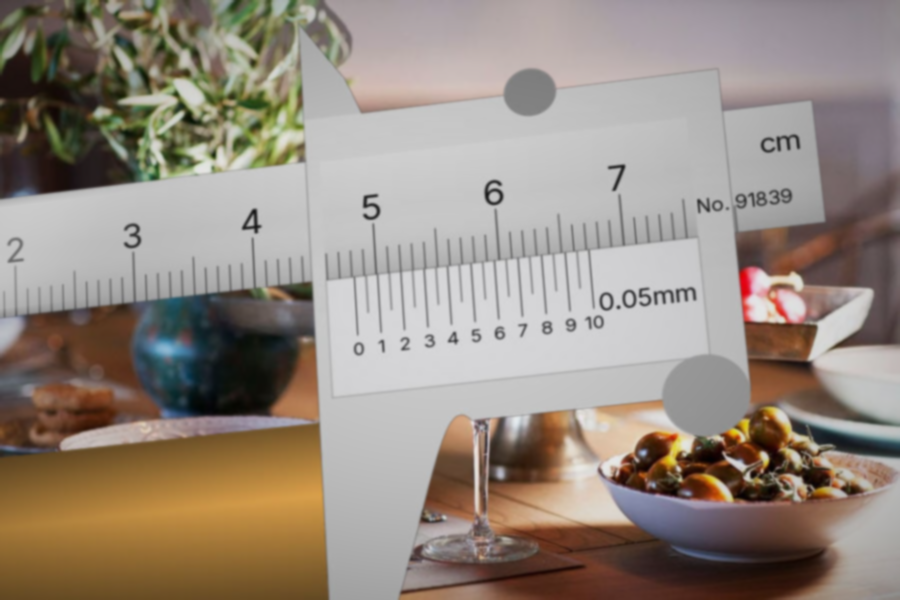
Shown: 48.2
